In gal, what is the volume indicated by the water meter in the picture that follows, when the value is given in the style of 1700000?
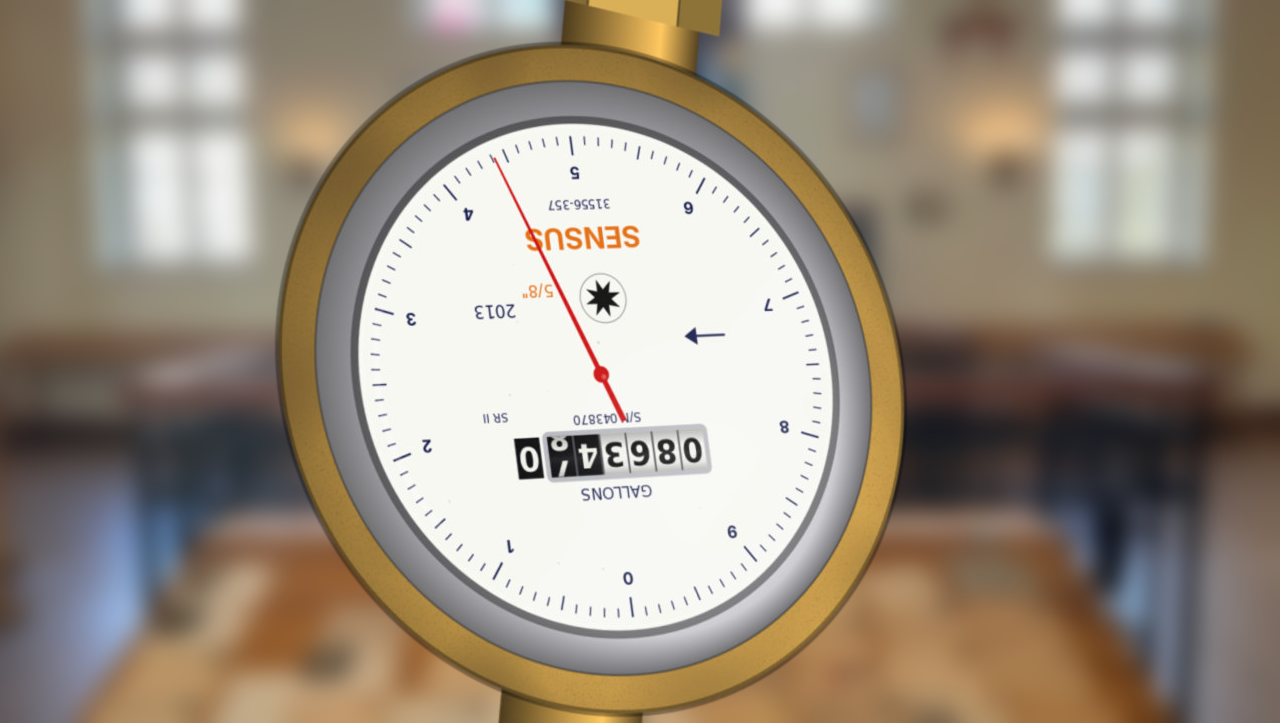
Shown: 863474.4
